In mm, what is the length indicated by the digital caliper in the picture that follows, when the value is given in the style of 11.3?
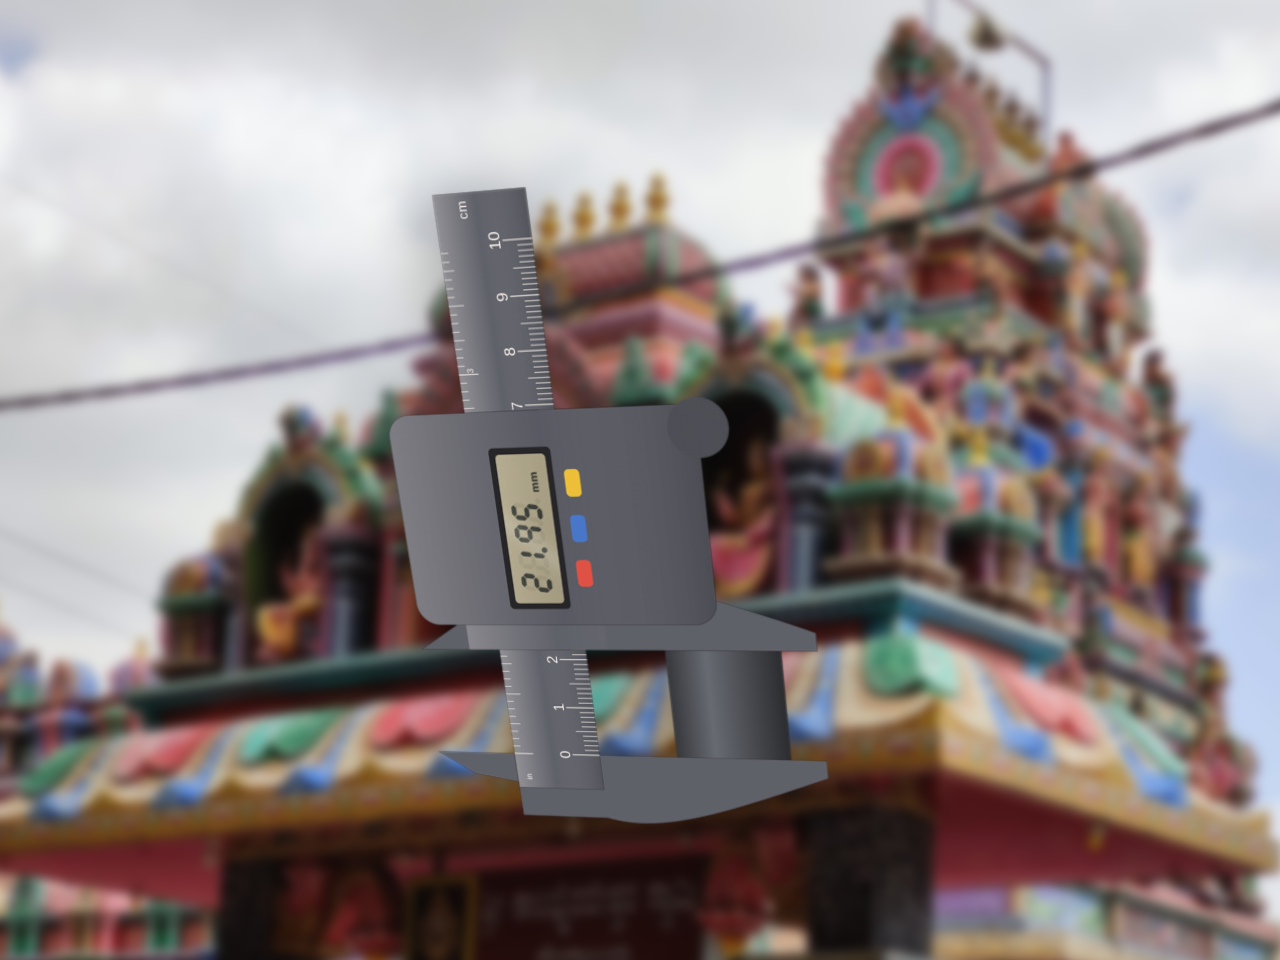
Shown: 21.95
